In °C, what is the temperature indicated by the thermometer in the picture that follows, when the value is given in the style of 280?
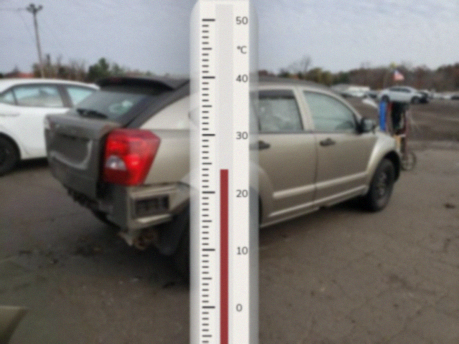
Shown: 24
